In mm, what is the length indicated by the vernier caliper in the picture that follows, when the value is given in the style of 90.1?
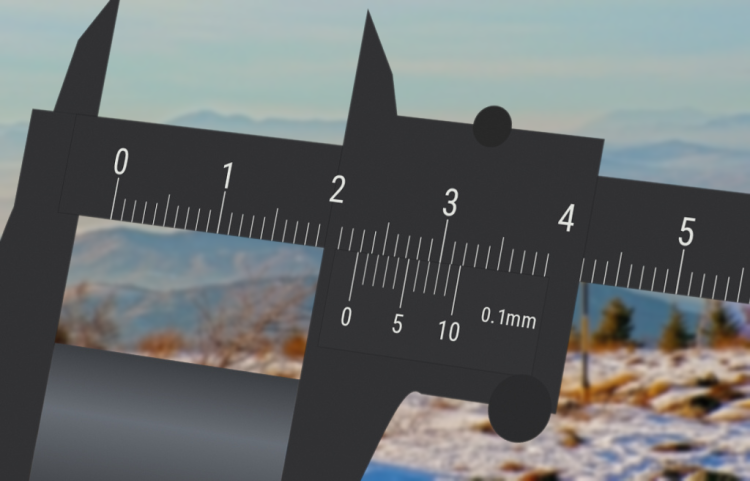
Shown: 22.8
